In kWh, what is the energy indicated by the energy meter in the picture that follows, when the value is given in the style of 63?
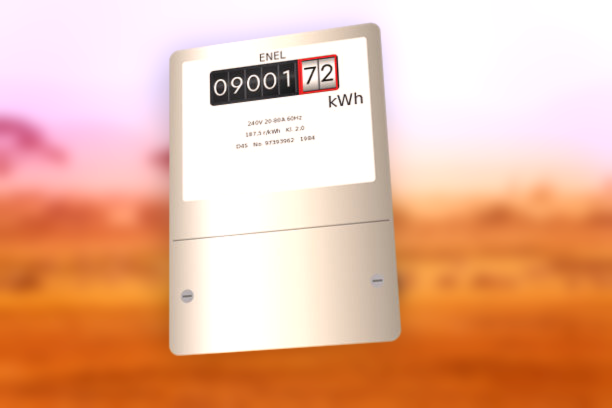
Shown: 9001.72
